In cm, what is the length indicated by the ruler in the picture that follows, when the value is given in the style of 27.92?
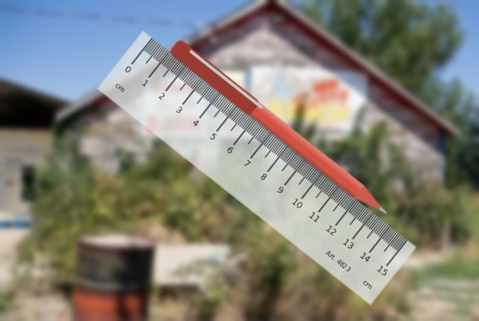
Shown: 12.5
